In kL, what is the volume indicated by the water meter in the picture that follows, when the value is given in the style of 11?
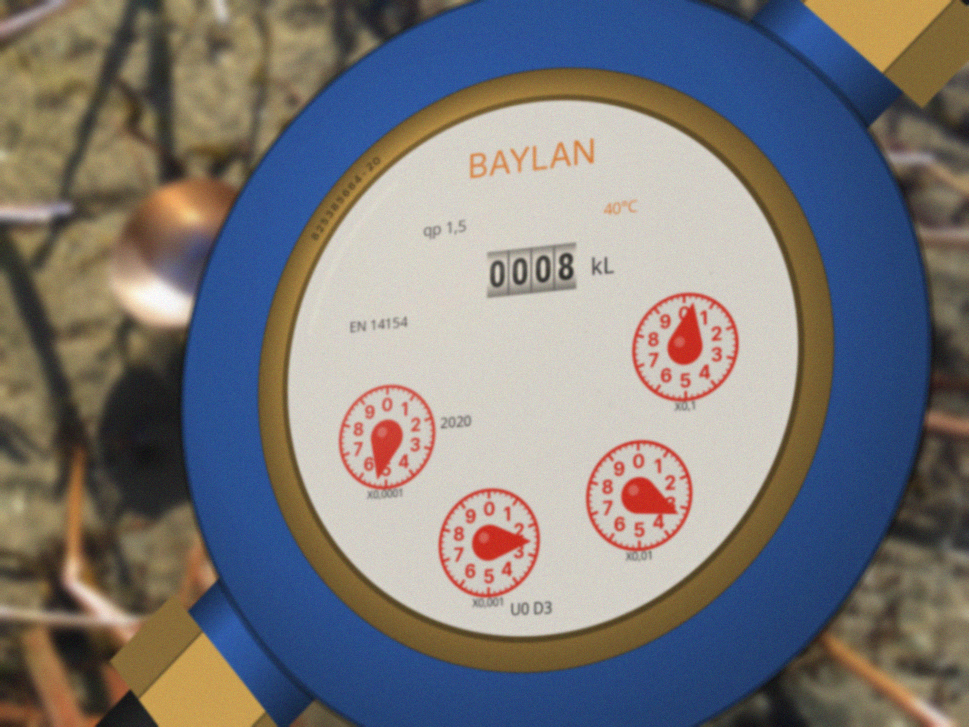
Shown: 8.0325
